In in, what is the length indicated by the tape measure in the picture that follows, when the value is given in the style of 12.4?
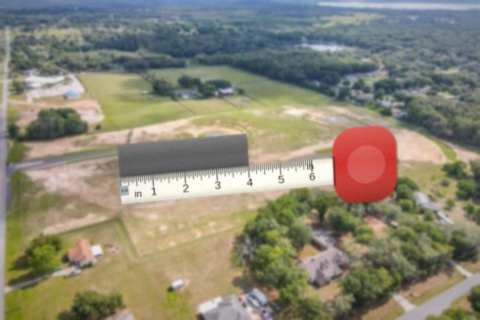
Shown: 4
